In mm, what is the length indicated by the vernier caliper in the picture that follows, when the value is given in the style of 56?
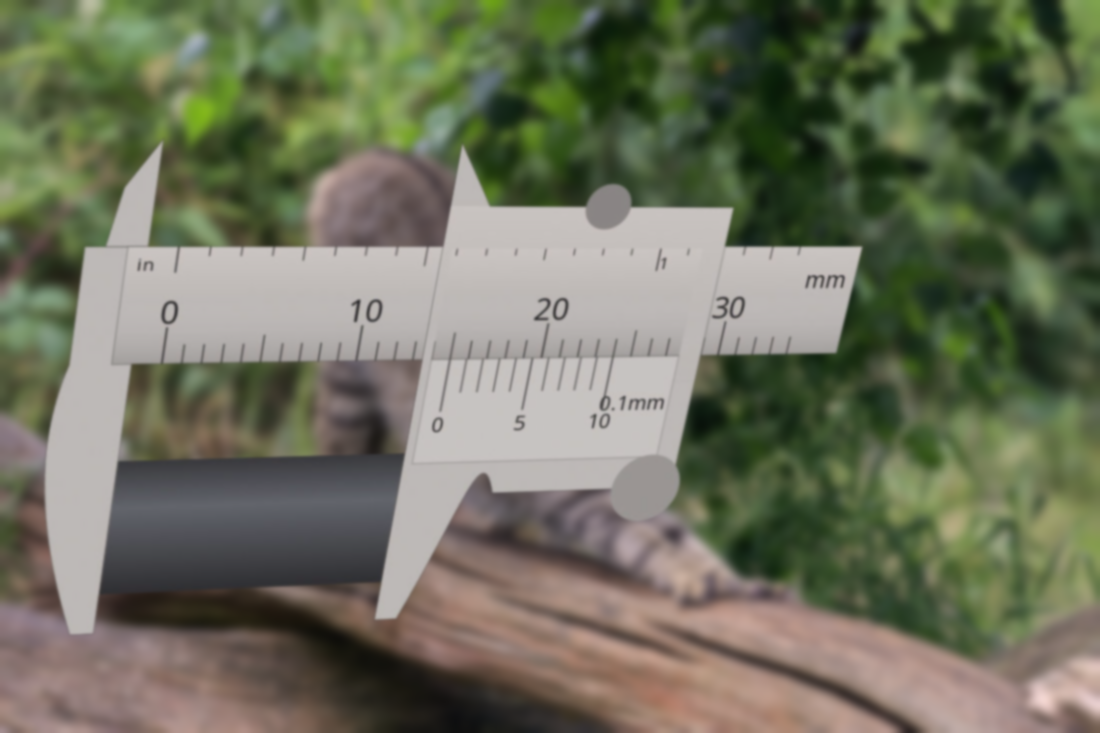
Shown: 15.0
